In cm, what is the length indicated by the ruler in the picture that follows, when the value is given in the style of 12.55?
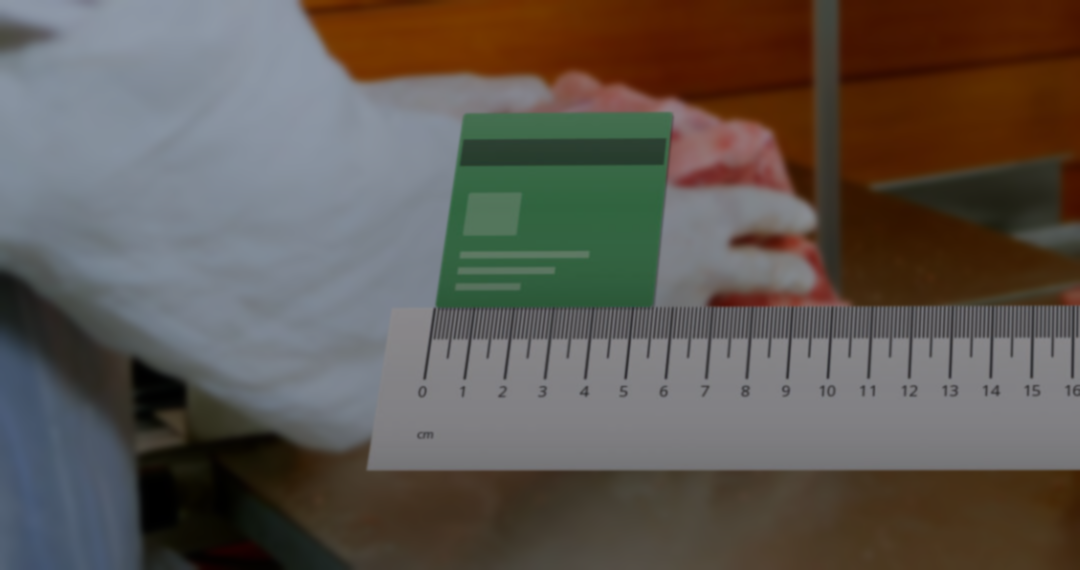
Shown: 5.5
